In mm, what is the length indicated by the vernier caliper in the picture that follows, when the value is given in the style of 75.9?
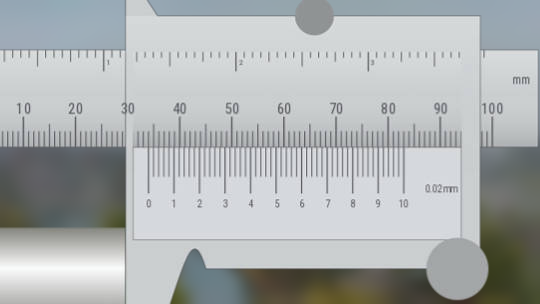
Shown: 34.0
